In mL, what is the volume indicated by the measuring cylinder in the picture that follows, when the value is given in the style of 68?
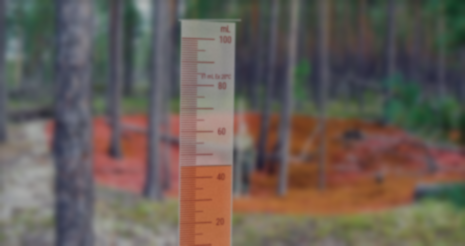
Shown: 45
